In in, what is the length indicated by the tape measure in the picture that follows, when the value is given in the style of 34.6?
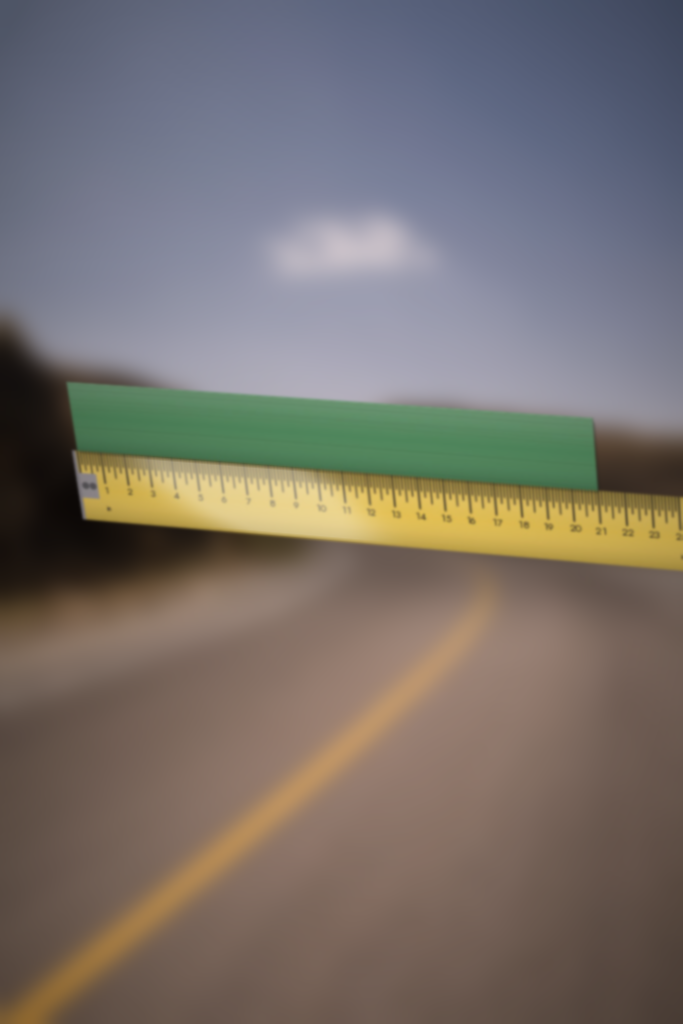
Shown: 21
